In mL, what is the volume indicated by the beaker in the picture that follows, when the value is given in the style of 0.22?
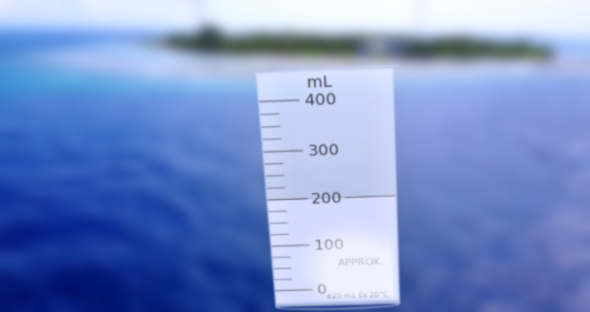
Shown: 200
